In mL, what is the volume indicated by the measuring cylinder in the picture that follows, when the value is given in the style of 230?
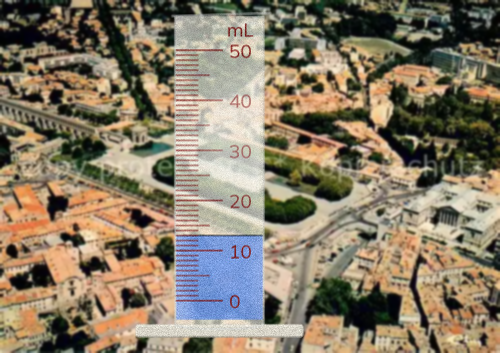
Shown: 13
